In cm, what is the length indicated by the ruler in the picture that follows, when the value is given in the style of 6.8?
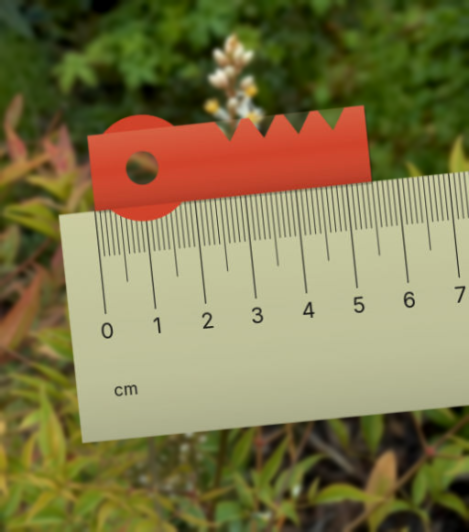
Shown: 5.5
